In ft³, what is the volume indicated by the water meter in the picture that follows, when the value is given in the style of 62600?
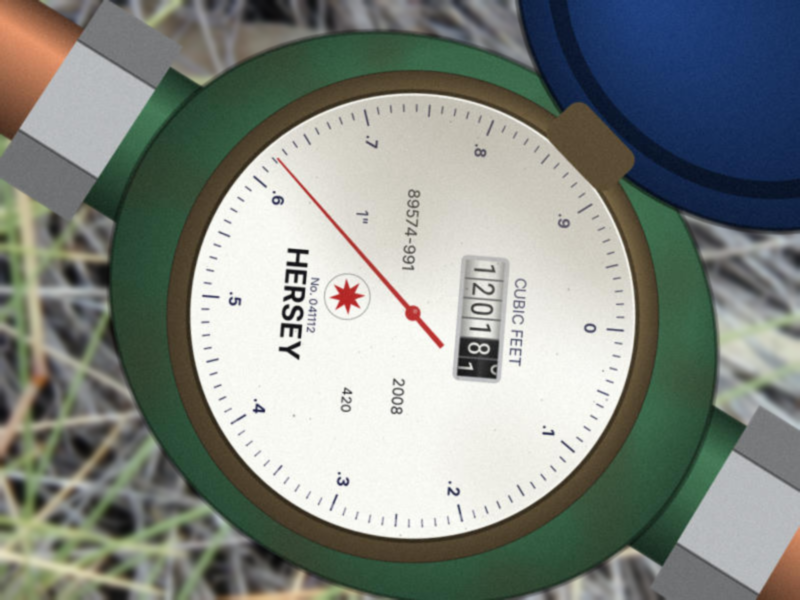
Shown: 120180.62
